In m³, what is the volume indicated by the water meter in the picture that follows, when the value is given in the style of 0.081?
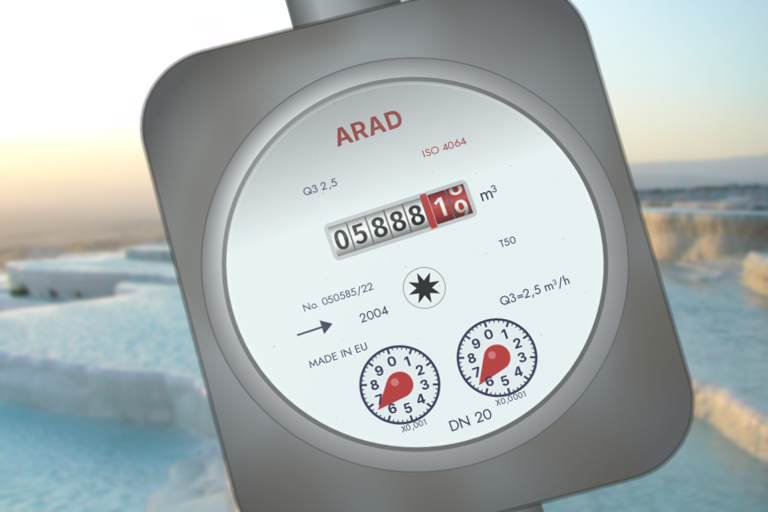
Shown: 5888.1866
